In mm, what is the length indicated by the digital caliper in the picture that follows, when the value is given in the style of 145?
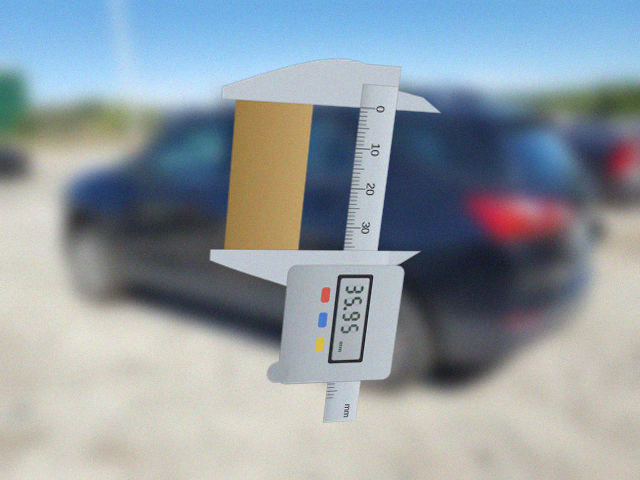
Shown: 35.95
